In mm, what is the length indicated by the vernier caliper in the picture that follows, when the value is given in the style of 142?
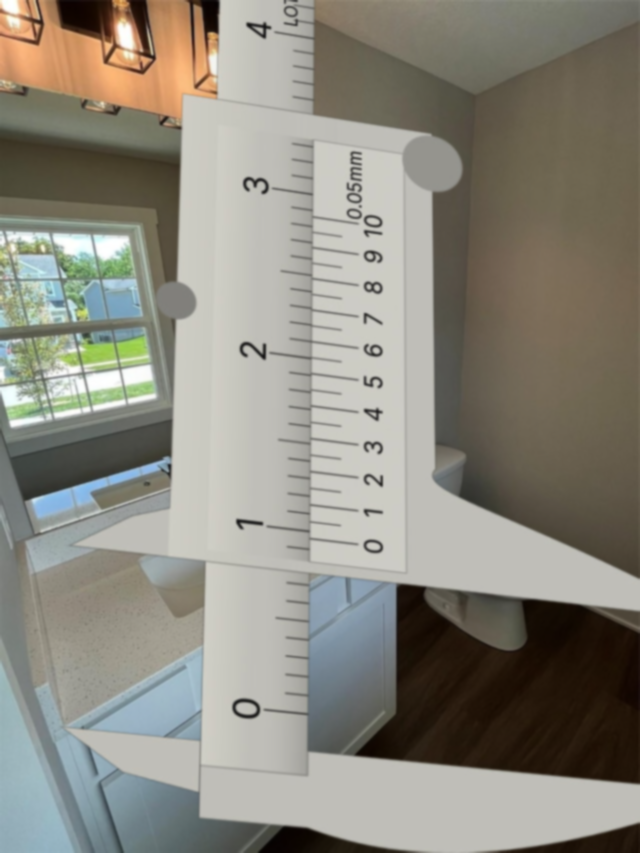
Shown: 9.6
